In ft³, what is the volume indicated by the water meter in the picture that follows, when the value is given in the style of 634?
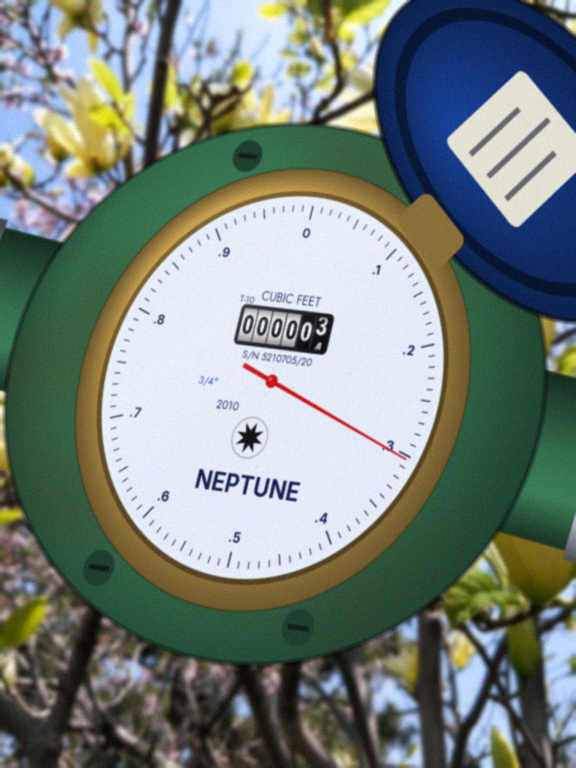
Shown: 3.30
